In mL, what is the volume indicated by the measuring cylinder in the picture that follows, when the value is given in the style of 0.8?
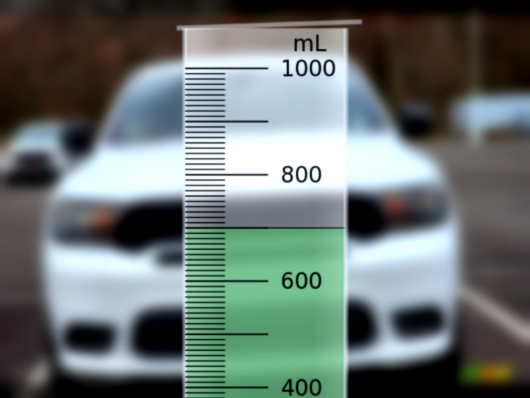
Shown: 700
